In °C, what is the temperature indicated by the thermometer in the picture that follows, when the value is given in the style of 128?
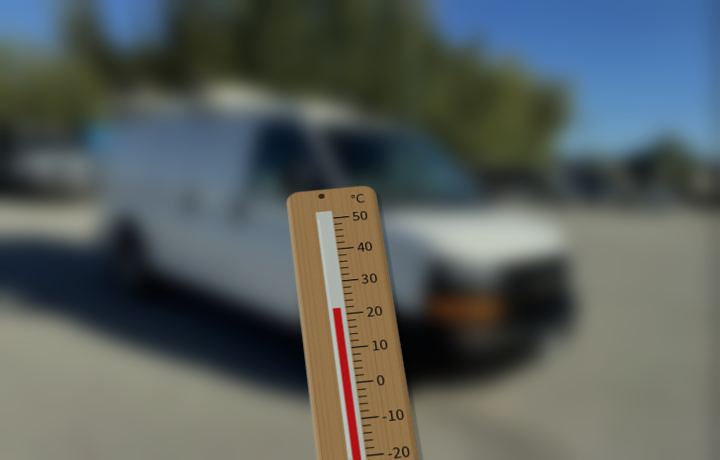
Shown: 22
